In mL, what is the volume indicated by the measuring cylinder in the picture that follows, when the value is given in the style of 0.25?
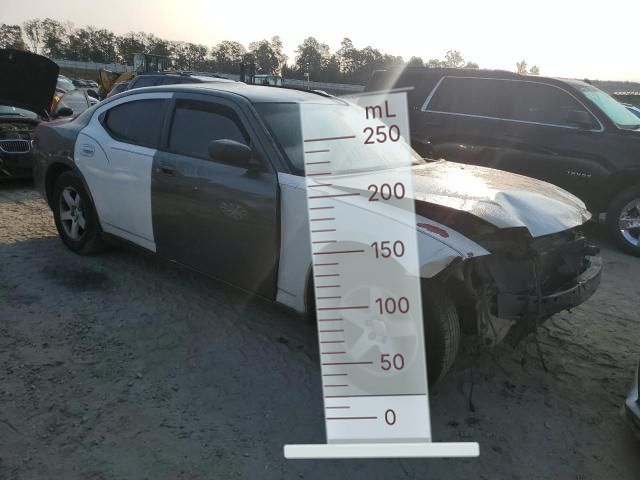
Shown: 20
